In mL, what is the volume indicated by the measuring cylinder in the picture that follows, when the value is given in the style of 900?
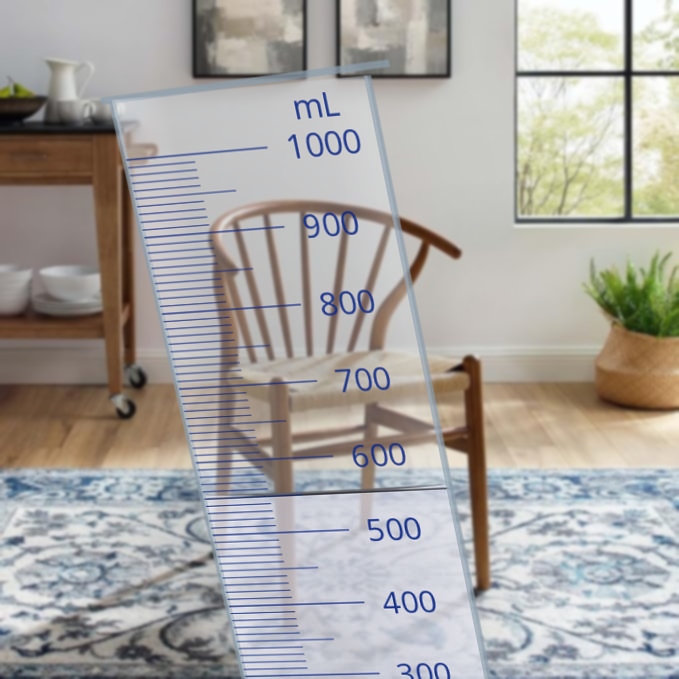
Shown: 550
